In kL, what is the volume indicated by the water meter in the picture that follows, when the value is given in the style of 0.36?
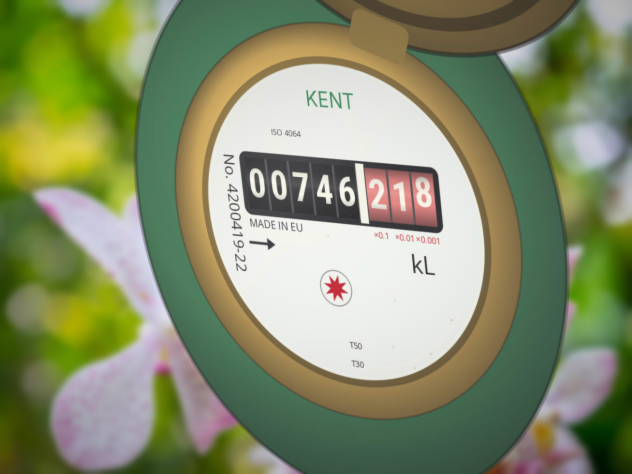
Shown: 746.218
